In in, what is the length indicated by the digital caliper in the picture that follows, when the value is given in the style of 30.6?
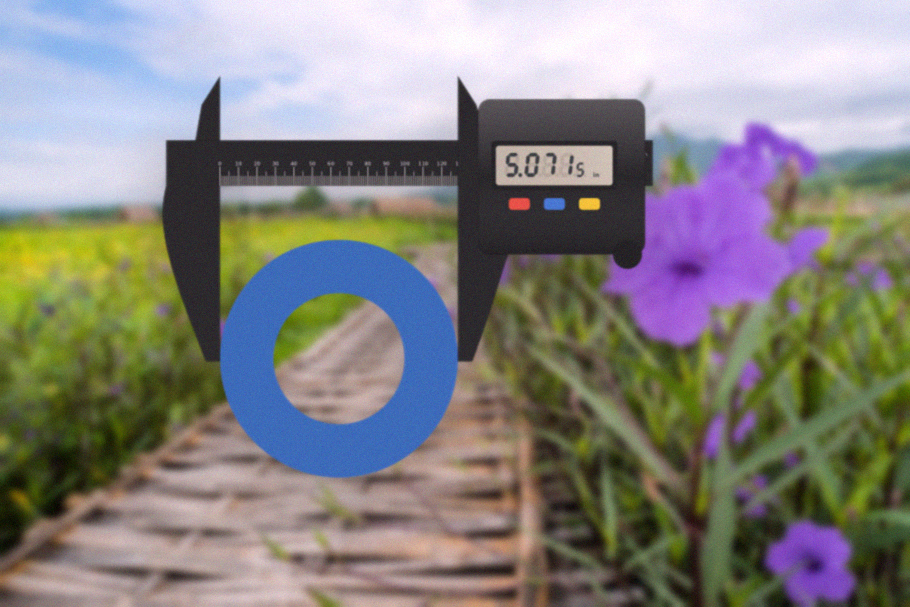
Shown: 5.0715
